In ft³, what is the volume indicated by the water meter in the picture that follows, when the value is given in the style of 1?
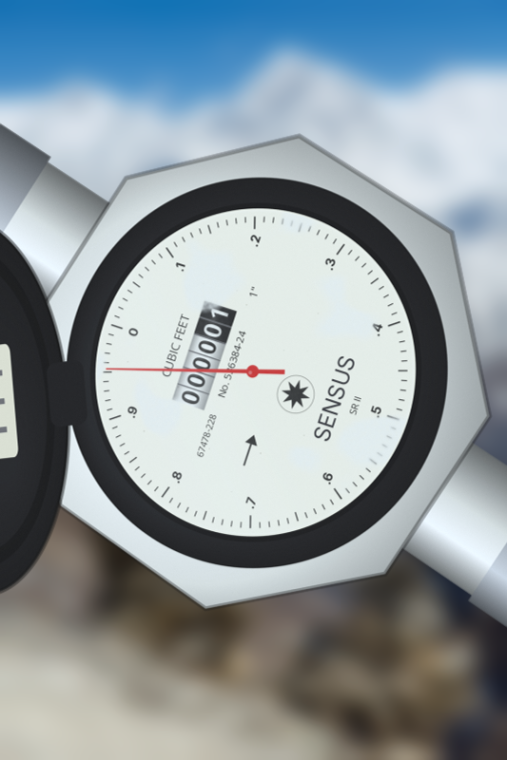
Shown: 0.95
